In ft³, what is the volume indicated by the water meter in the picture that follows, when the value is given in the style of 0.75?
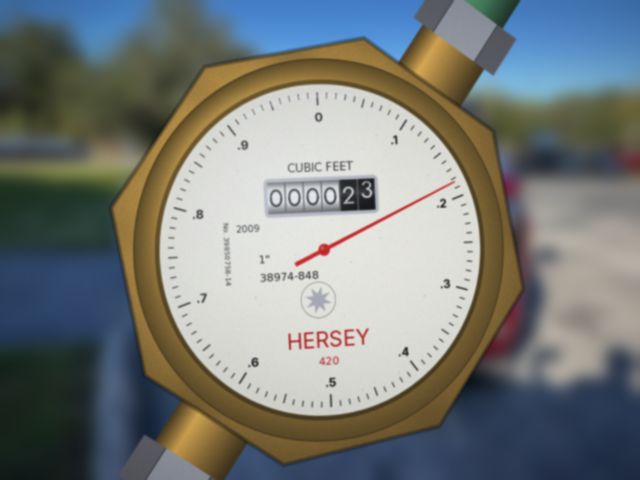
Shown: 23.18
